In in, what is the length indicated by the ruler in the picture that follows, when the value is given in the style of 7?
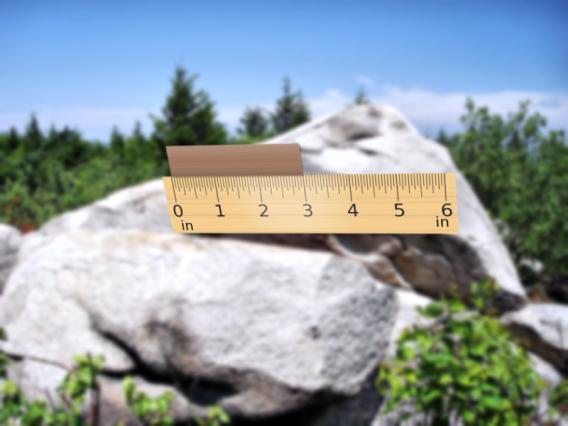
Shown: 3
